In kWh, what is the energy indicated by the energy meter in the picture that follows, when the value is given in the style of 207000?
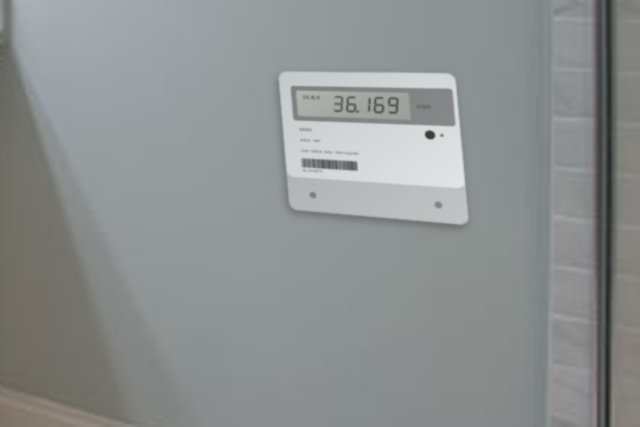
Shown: 36.169
